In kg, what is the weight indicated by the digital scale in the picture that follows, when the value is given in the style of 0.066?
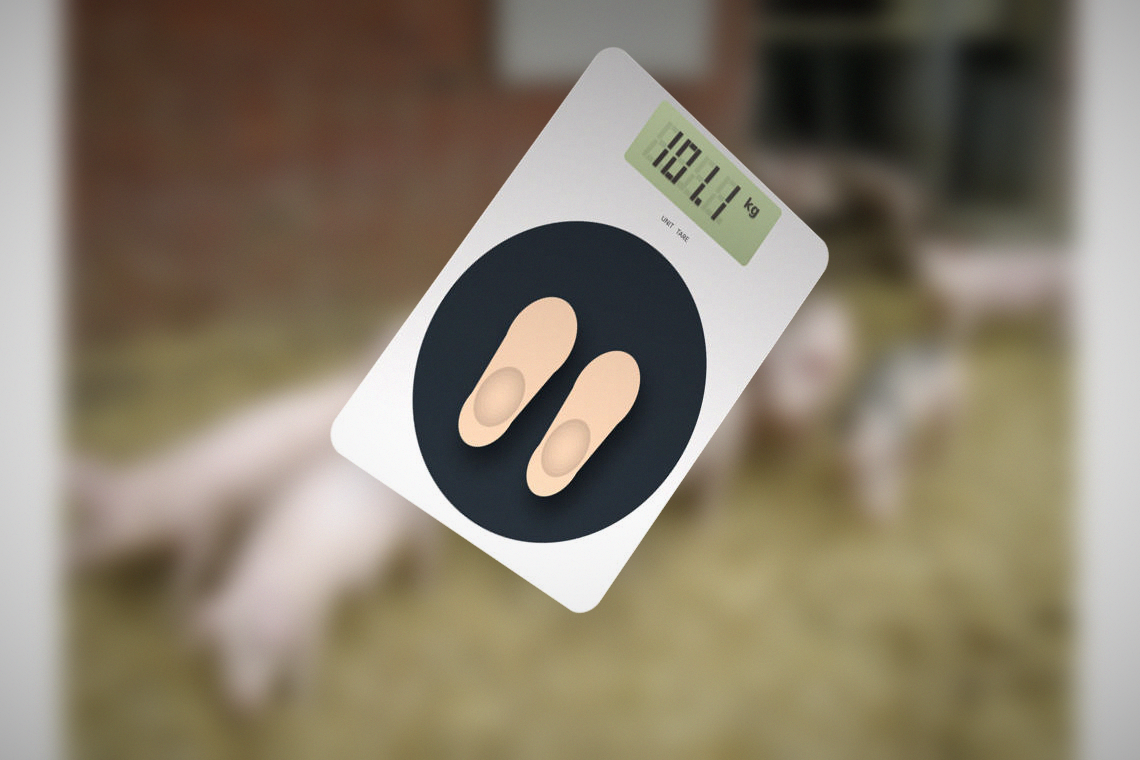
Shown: 101.1
